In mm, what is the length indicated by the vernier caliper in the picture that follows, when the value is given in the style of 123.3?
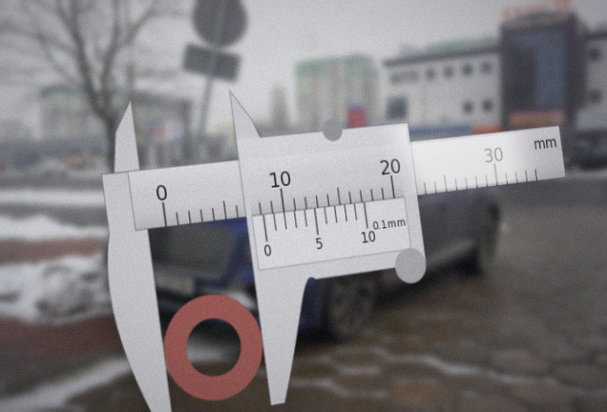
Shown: 8.2
